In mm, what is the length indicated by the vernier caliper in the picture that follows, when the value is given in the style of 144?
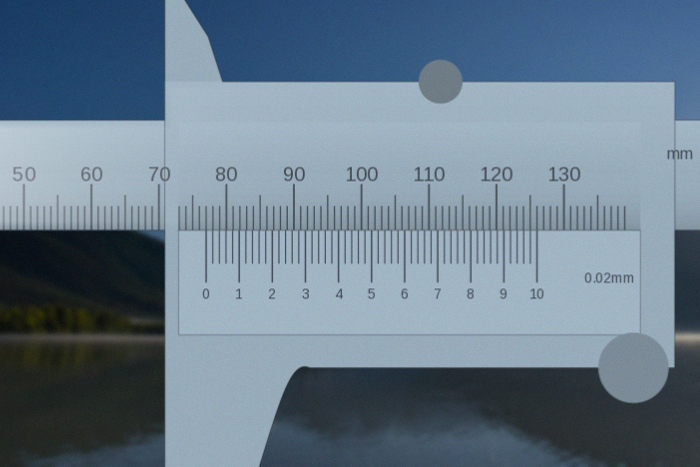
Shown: 77.0
